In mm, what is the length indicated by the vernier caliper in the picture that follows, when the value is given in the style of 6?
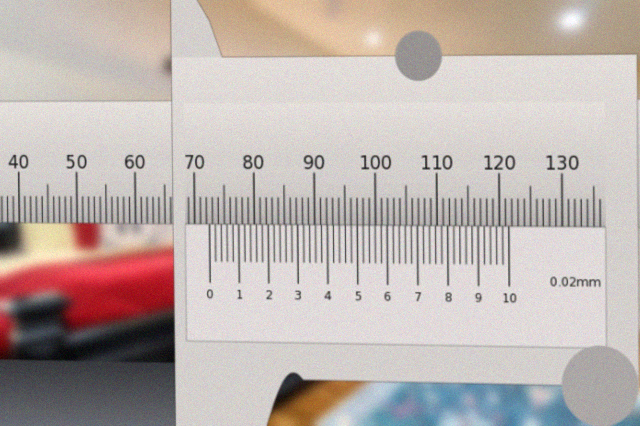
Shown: 72.5
